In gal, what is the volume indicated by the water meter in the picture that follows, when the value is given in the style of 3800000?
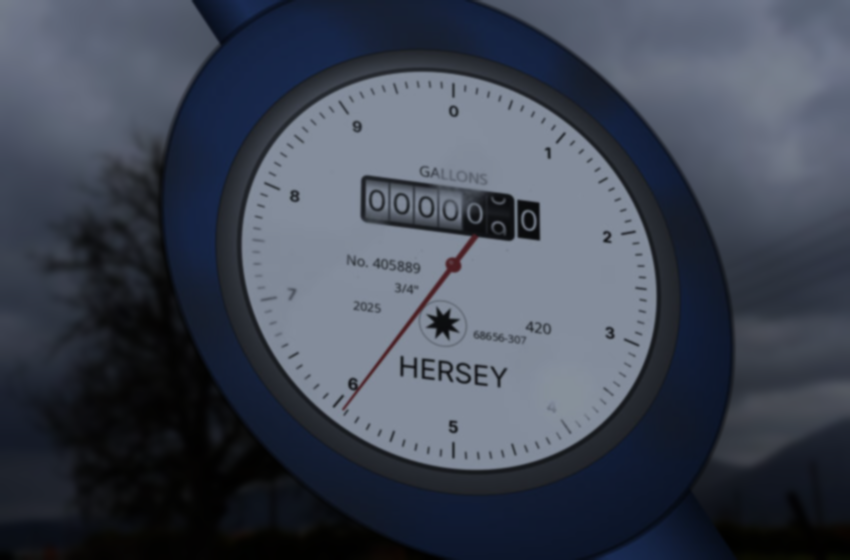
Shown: 85.9
